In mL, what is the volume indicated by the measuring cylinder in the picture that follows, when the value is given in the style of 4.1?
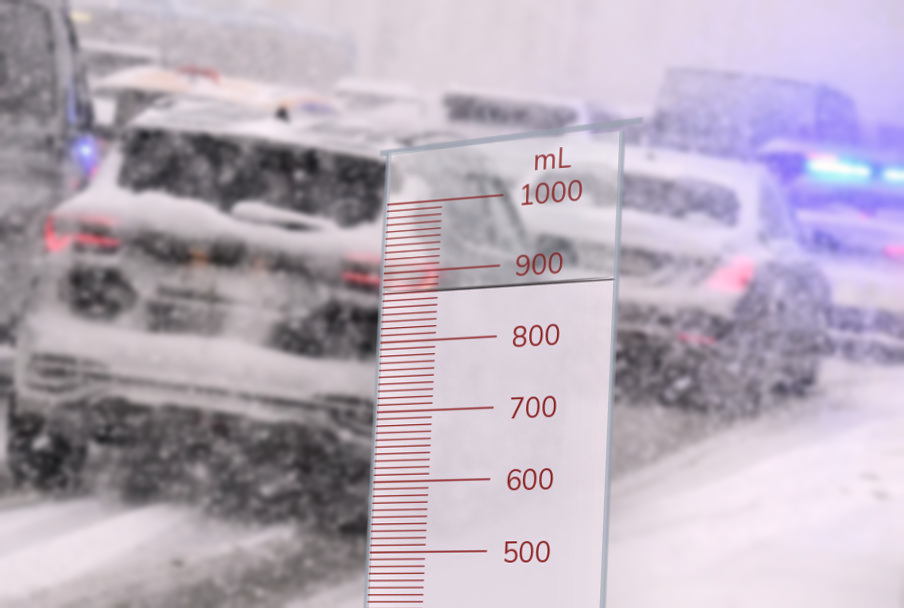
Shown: 870
